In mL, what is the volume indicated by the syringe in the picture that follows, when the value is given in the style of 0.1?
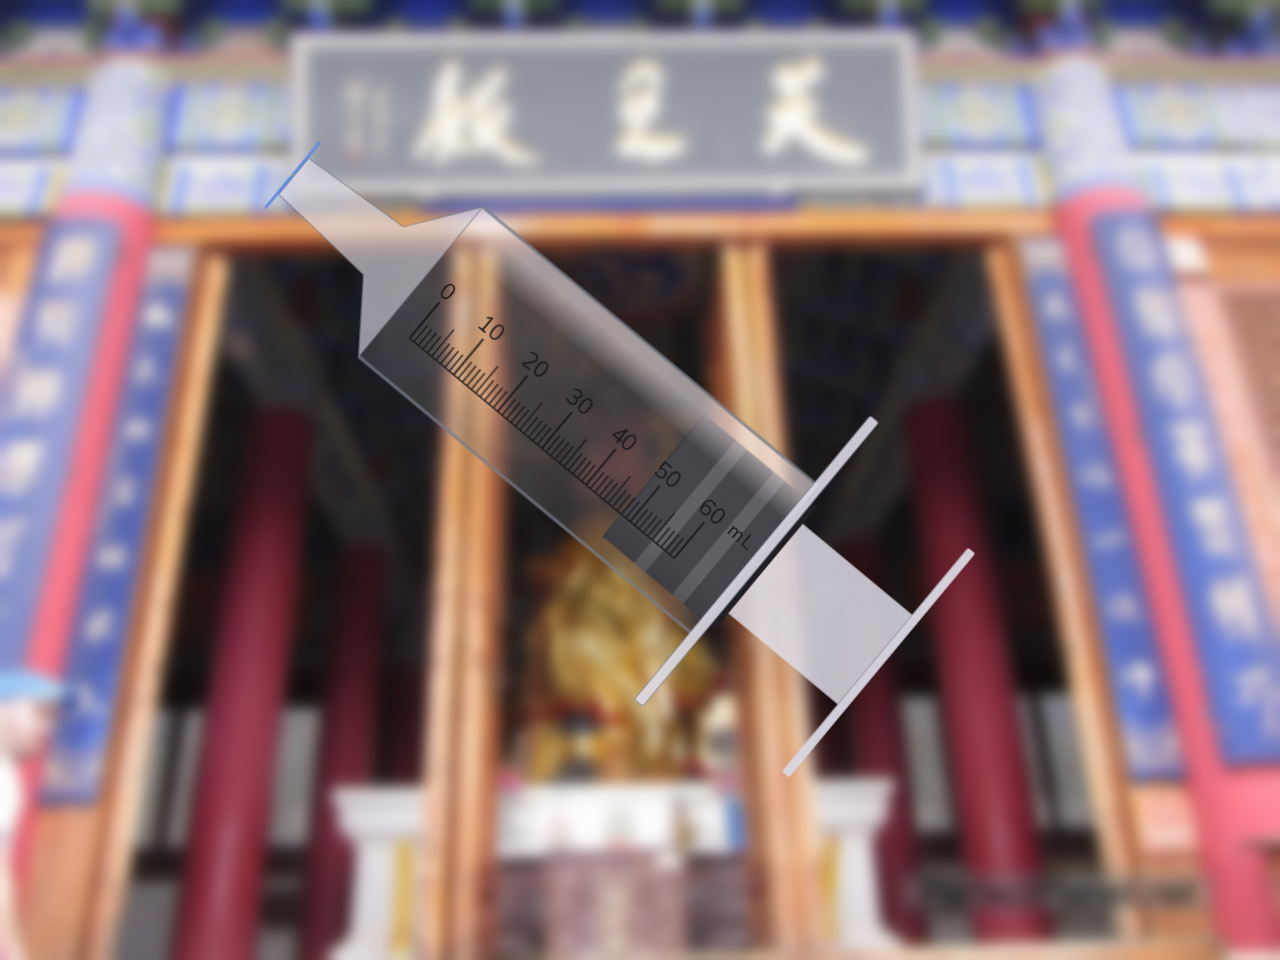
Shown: 48
